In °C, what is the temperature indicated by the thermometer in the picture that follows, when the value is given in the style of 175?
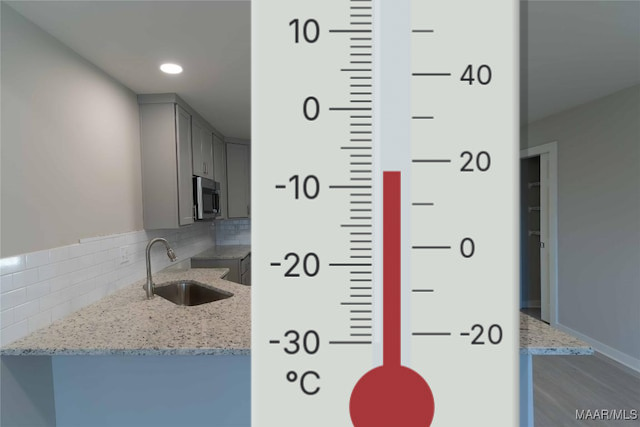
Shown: -8
